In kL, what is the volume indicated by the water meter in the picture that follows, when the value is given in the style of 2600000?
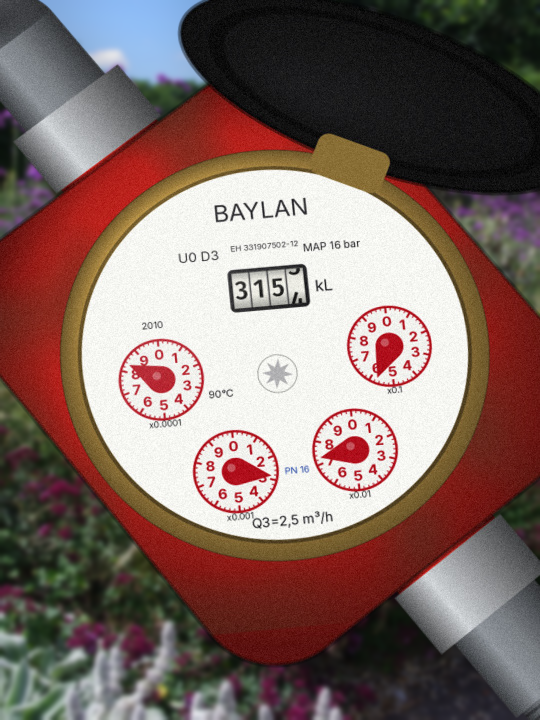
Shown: 3153.5728
